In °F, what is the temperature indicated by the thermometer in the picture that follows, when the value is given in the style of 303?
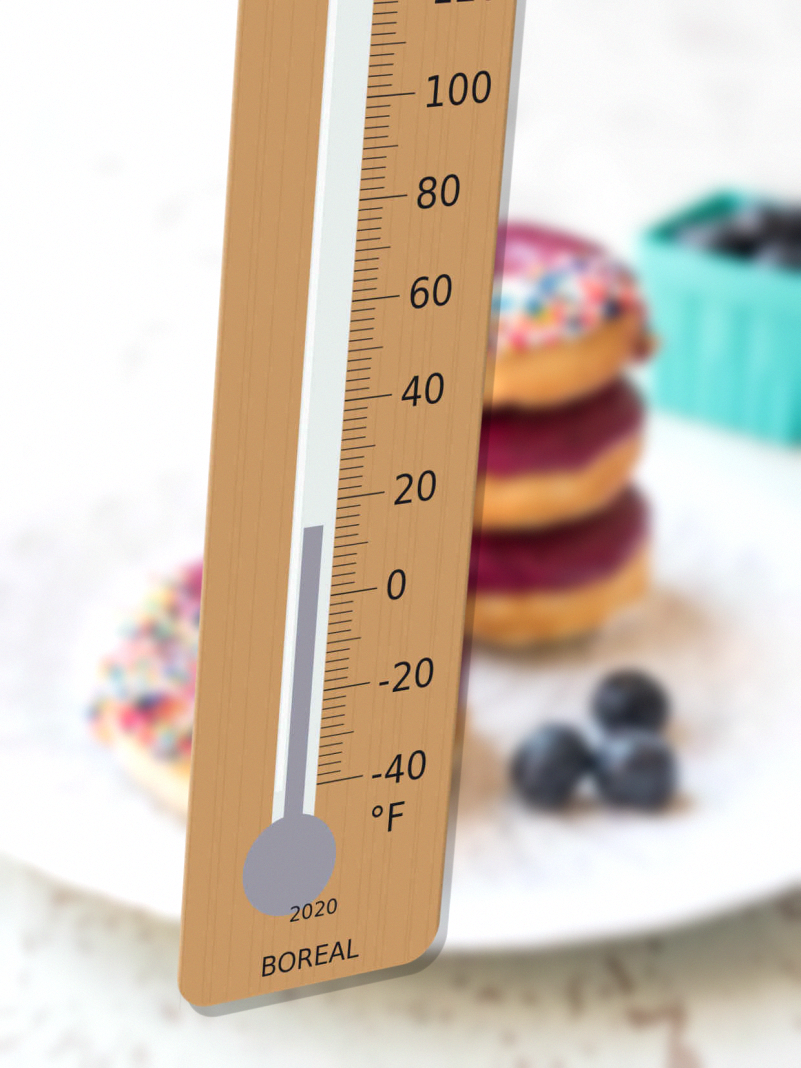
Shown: 15
